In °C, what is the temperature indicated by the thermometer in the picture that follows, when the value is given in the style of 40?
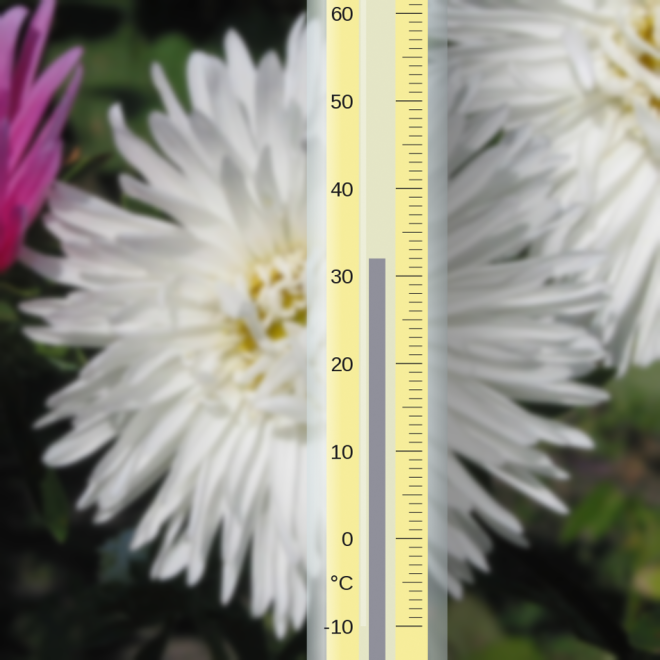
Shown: 32
